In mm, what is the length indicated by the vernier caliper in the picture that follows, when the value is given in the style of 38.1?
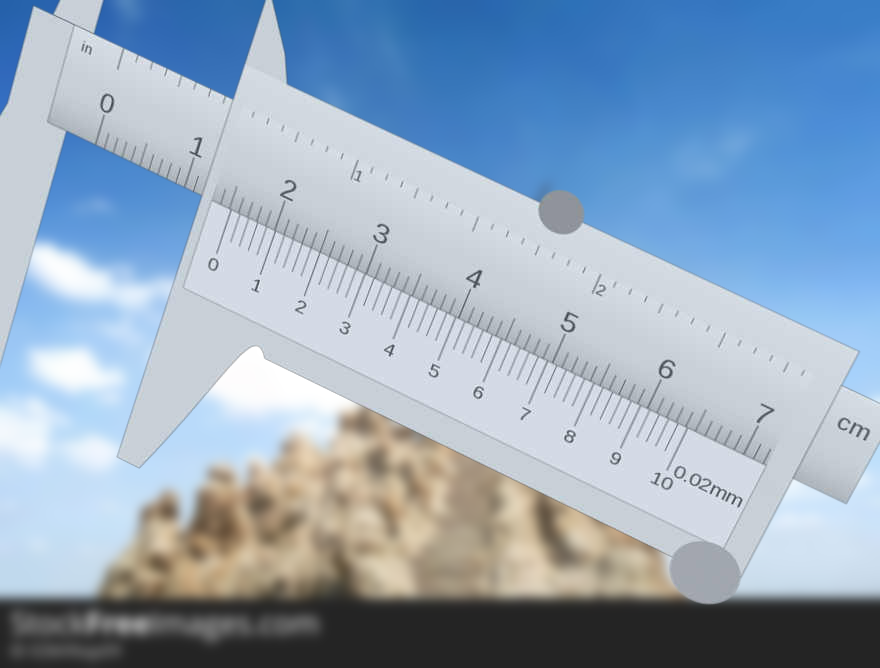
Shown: 15.2
